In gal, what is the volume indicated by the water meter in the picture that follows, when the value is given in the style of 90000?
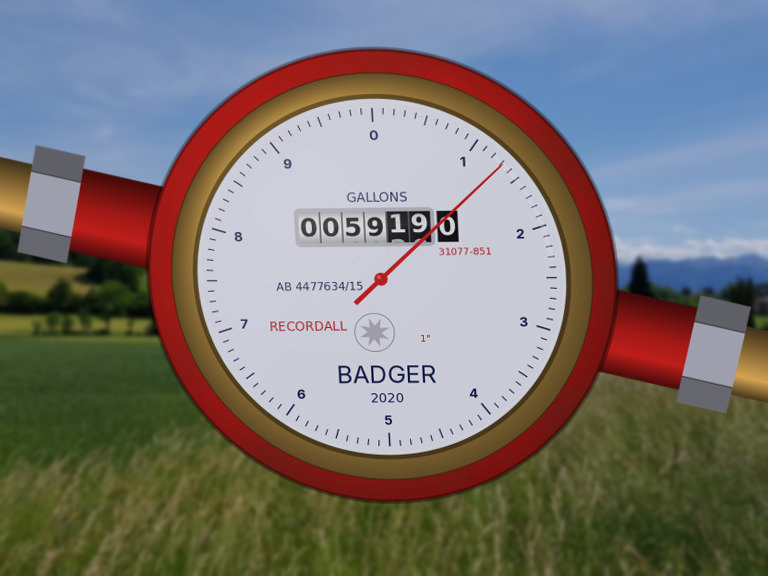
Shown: 59191.3
